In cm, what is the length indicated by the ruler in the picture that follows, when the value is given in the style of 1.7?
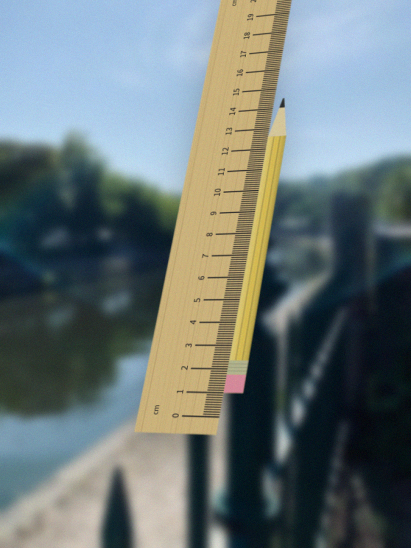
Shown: 13.5
